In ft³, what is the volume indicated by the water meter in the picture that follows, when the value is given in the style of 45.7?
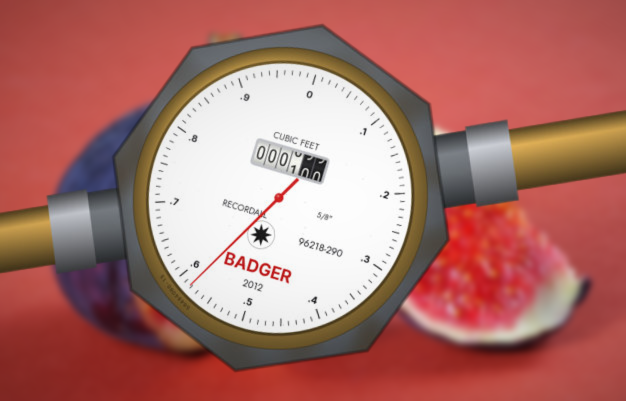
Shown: 99.58
